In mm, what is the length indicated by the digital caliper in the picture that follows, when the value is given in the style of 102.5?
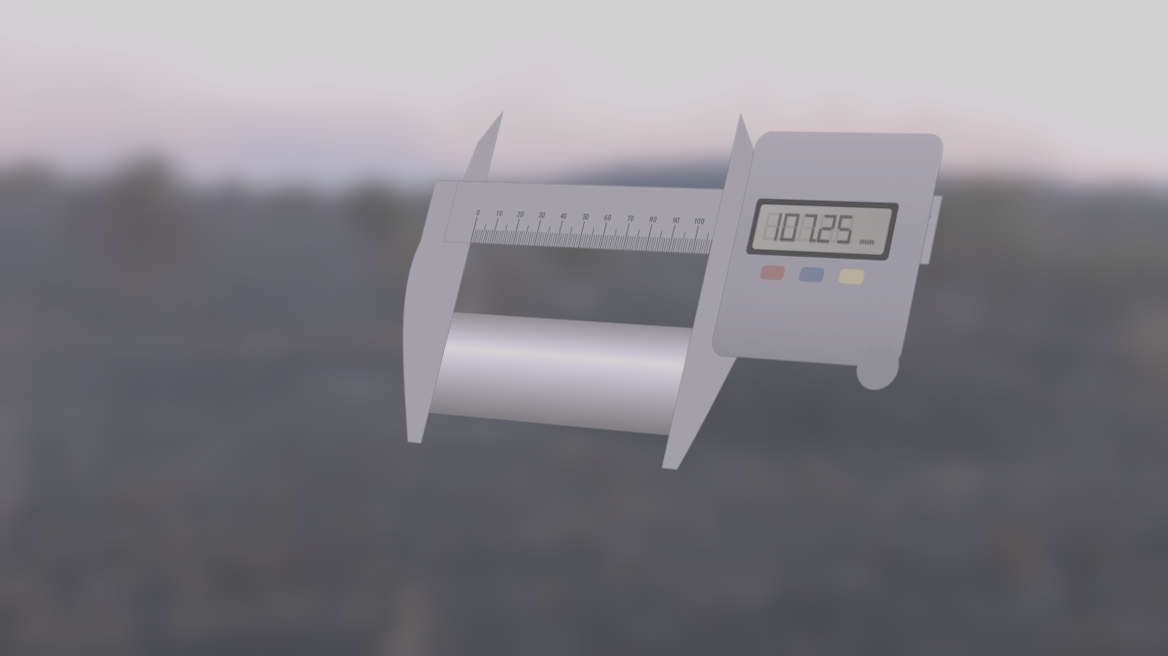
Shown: 107.25
